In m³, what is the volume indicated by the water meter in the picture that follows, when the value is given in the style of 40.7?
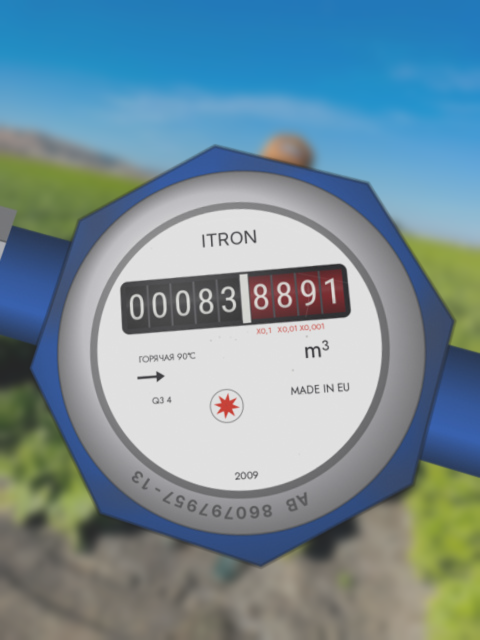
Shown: 83.8891
